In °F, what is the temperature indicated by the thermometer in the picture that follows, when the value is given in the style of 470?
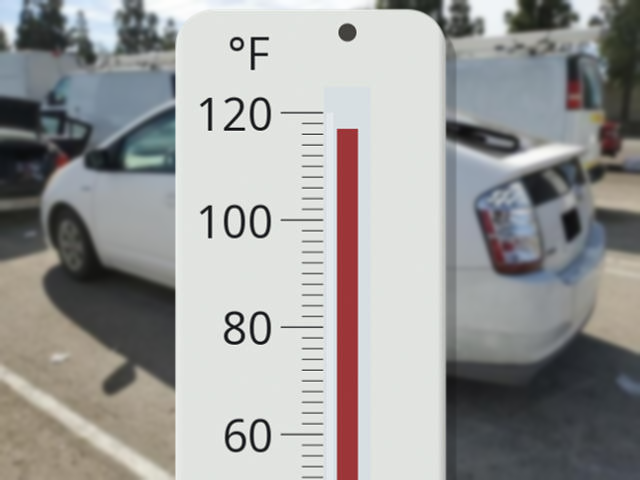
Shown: 117
